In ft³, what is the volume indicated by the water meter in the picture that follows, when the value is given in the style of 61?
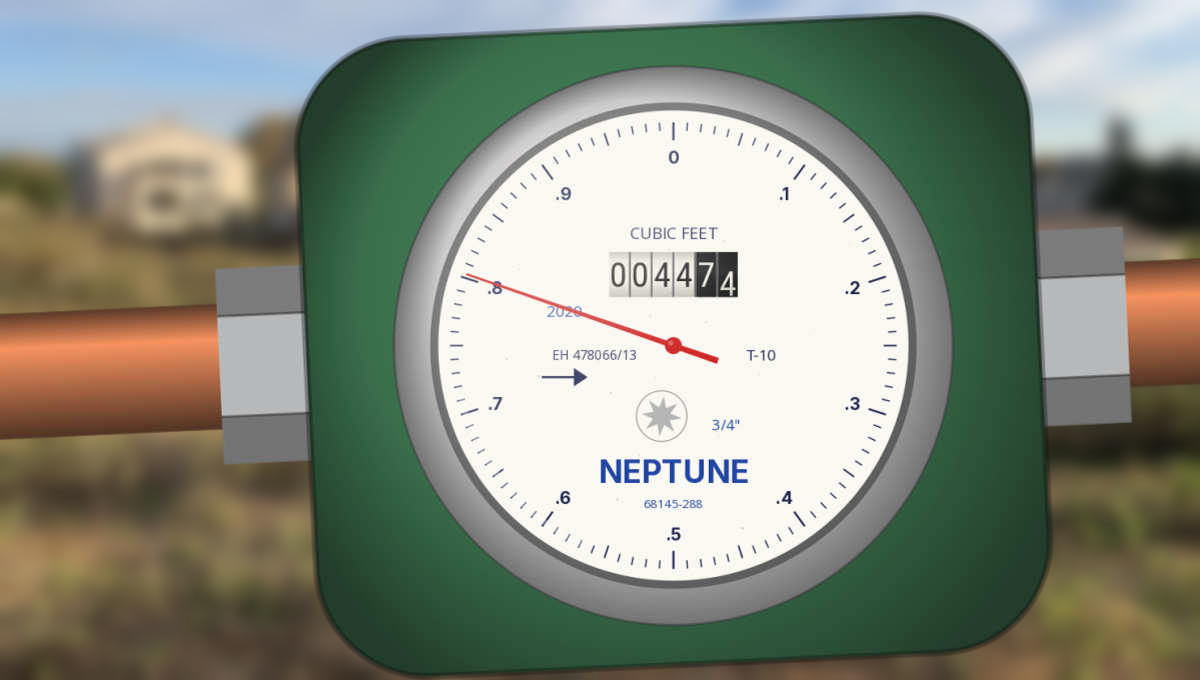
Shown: 4473.80
